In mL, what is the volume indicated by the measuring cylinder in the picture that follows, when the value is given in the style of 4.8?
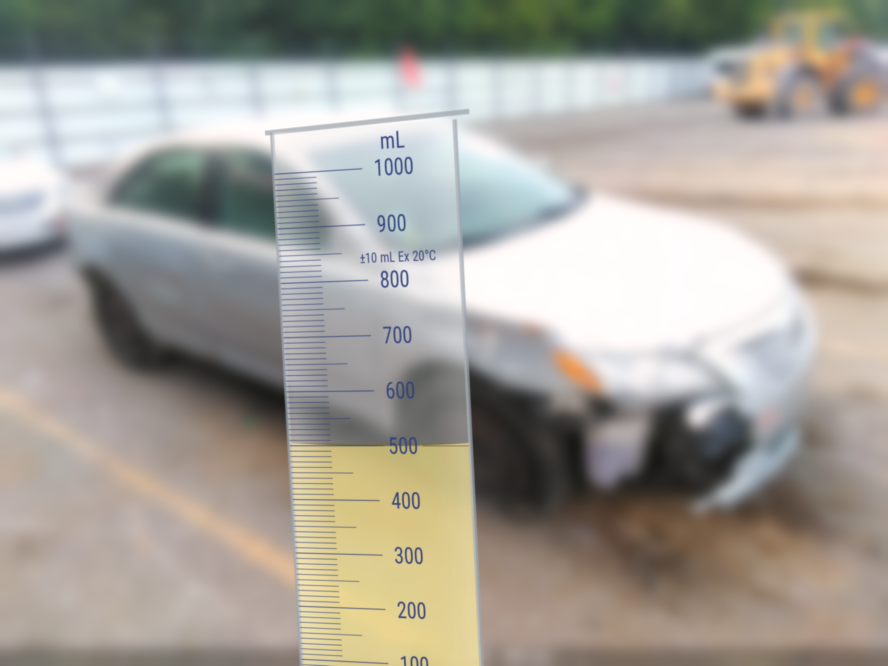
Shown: 500
